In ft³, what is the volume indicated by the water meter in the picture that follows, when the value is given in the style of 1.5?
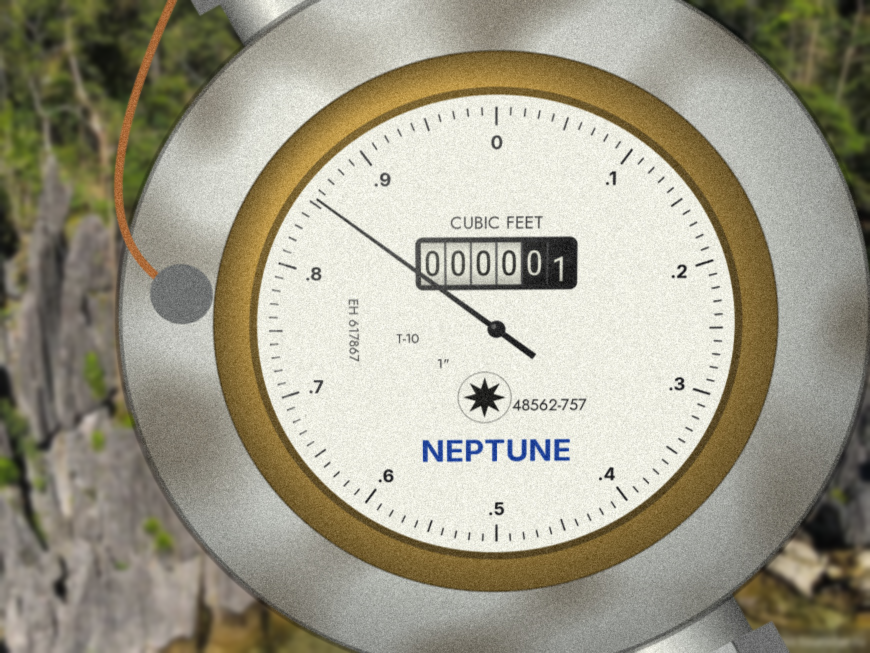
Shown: 0.85
